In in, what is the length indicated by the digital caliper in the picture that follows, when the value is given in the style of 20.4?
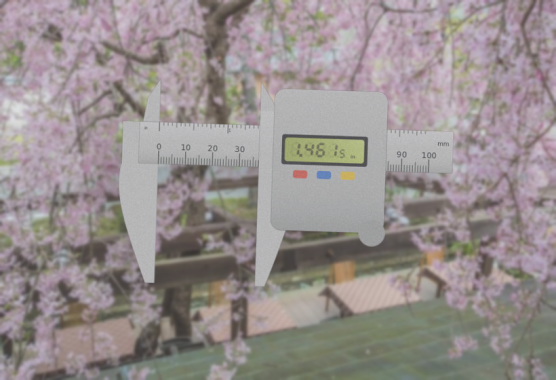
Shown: 1.4615
